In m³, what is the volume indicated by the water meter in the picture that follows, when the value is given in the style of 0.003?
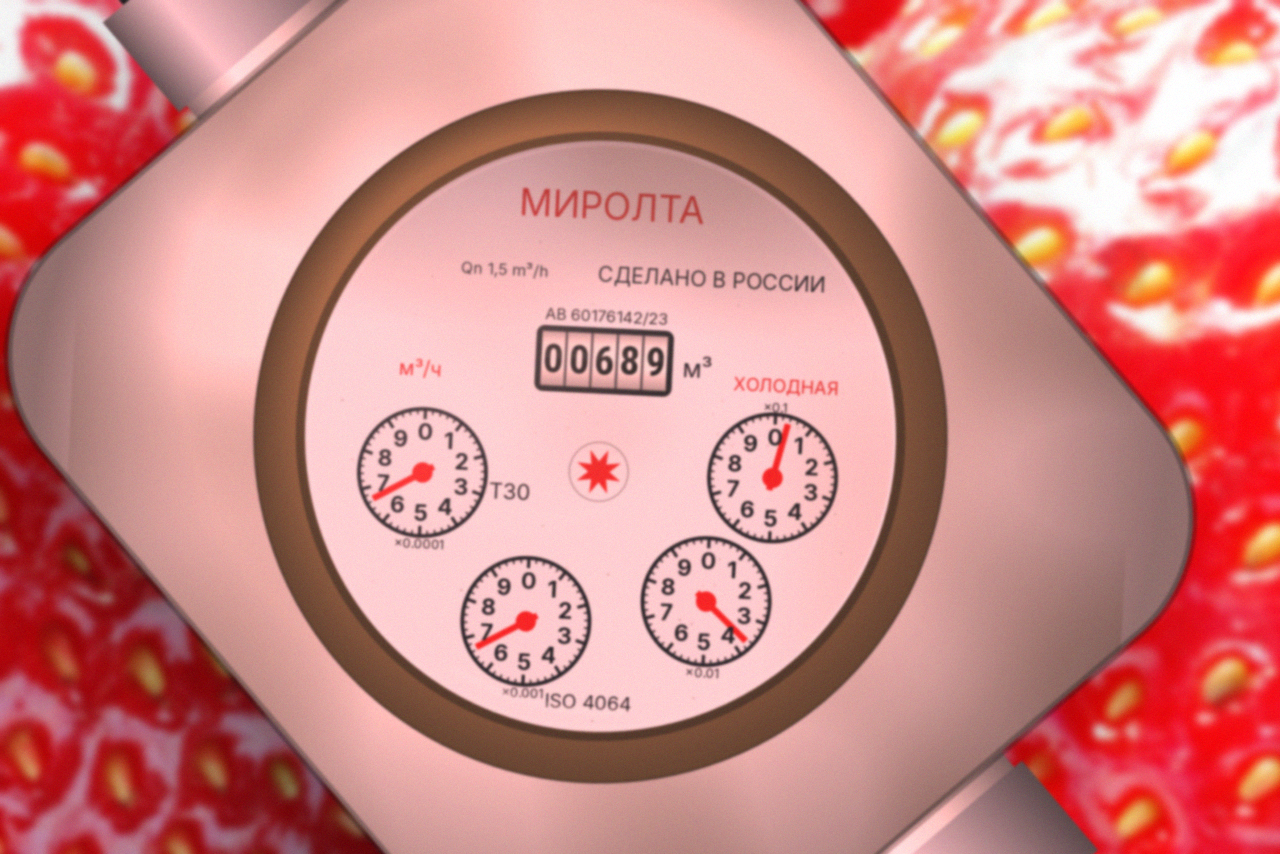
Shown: 689.0366
